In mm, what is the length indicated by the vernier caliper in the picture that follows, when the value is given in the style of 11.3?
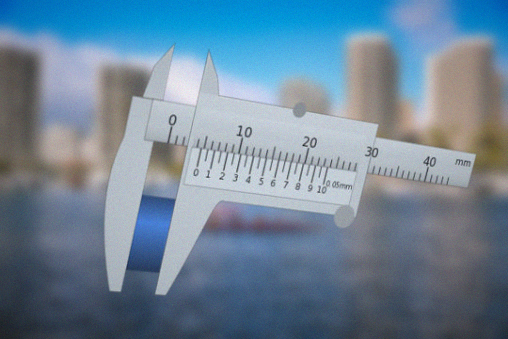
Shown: 4.6
